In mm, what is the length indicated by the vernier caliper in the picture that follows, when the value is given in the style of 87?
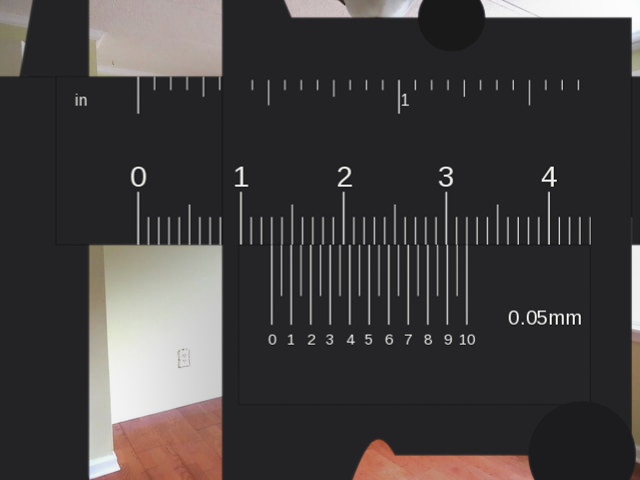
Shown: 13.0
